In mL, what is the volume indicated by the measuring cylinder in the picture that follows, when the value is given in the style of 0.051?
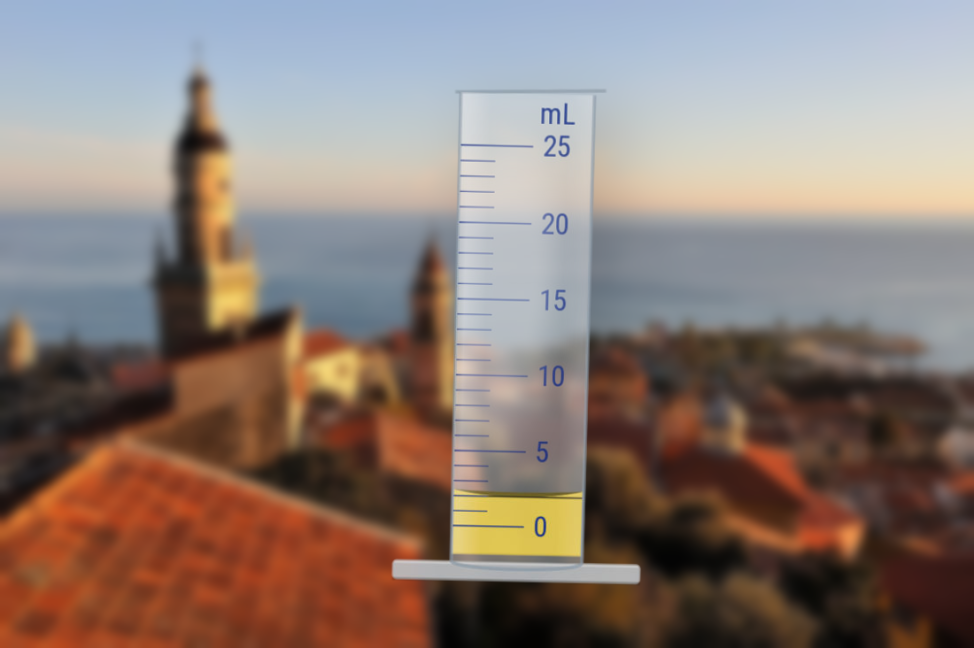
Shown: 2
